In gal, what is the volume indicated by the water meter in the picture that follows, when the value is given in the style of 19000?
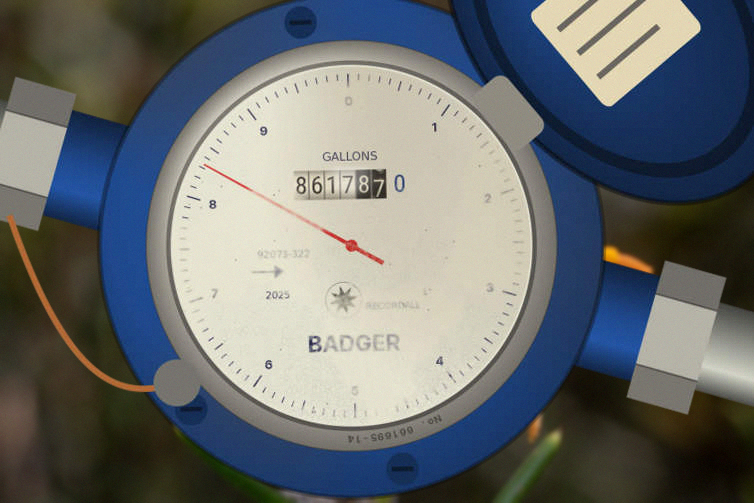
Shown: 8617868.3
